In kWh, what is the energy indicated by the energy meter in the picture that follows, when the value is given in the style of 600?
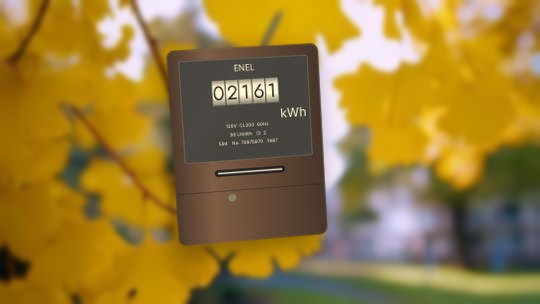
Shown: 2161
